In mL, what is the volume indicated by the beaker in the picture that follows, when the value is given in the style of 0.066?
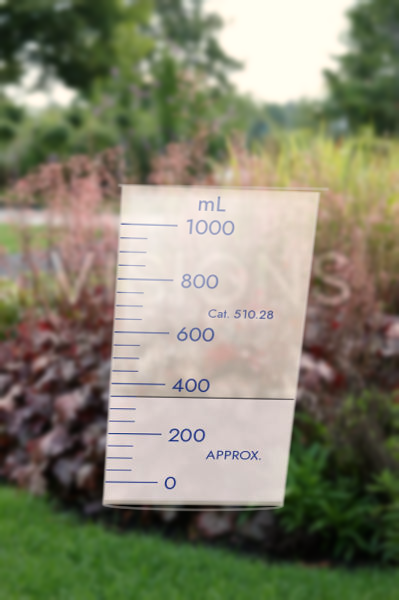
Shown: 350
